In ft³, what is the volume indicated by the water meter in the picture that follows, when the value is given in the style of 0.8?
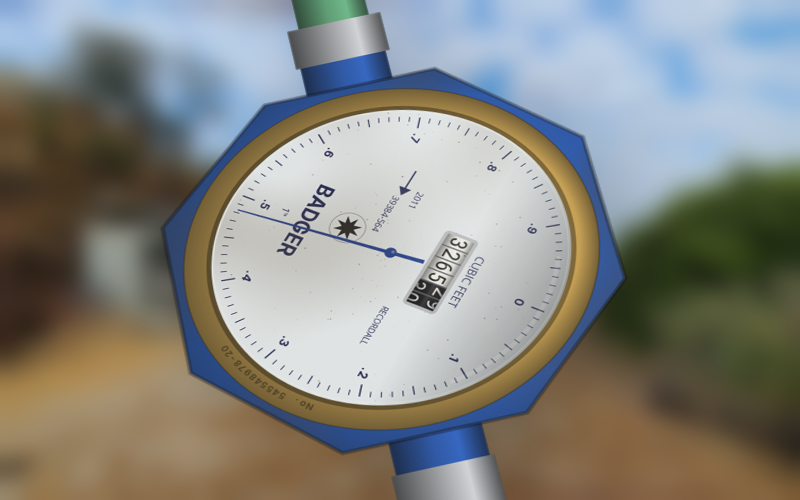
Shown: 326529.48
